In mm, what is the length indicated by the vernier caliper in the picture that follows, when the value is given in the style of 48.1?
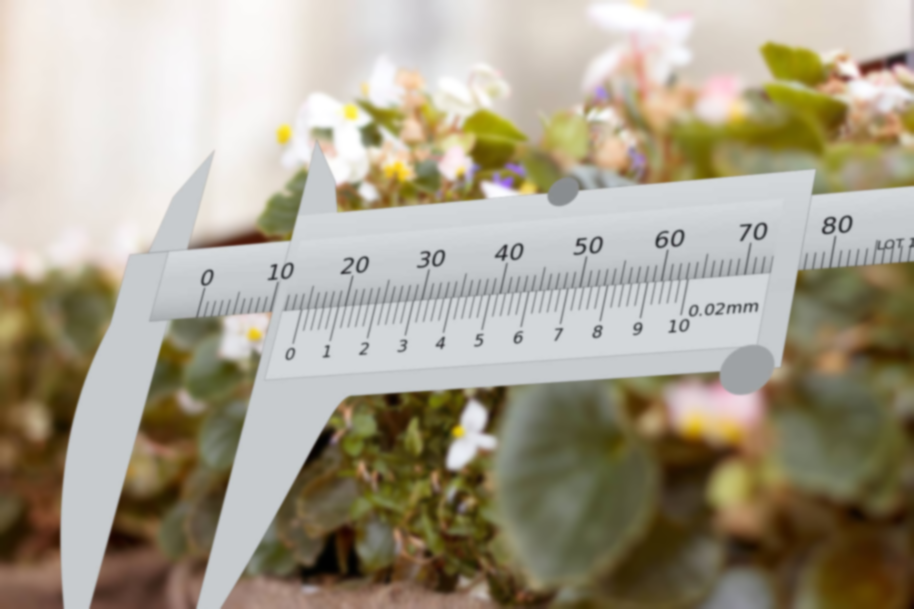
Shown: 14.2
